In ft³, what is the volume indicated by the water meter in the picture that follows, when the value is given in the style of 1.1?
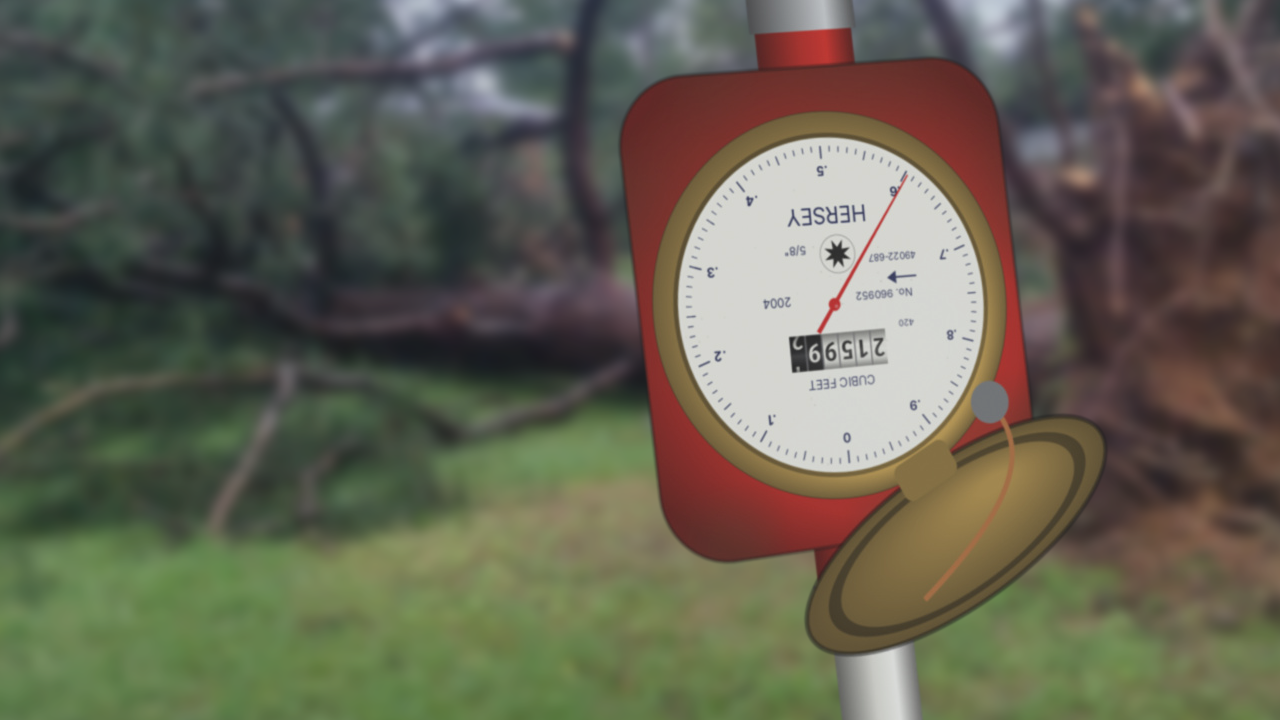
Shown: 215991.60
